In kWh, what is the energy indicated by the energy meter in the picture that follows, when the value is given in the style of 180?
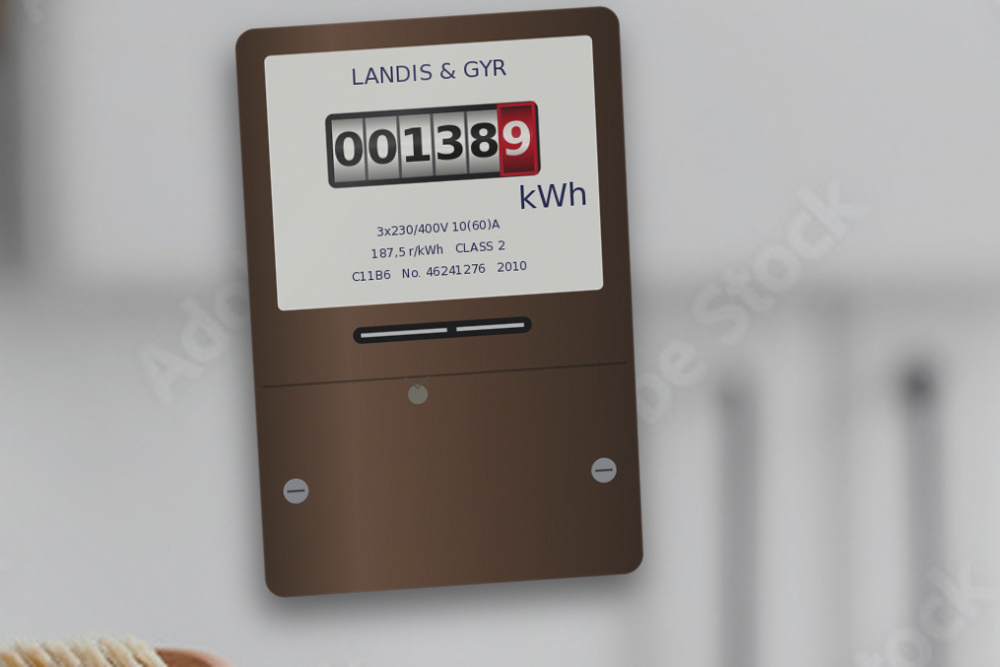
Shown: 138.9
